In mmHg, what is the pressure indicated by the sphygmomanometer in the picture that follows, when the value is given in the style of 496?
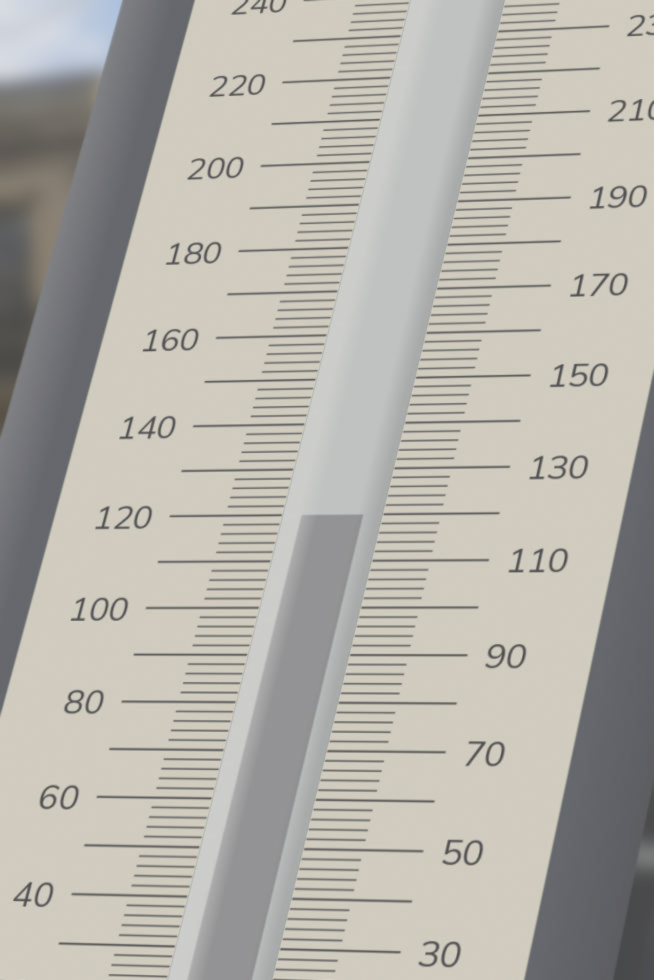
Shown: 120
